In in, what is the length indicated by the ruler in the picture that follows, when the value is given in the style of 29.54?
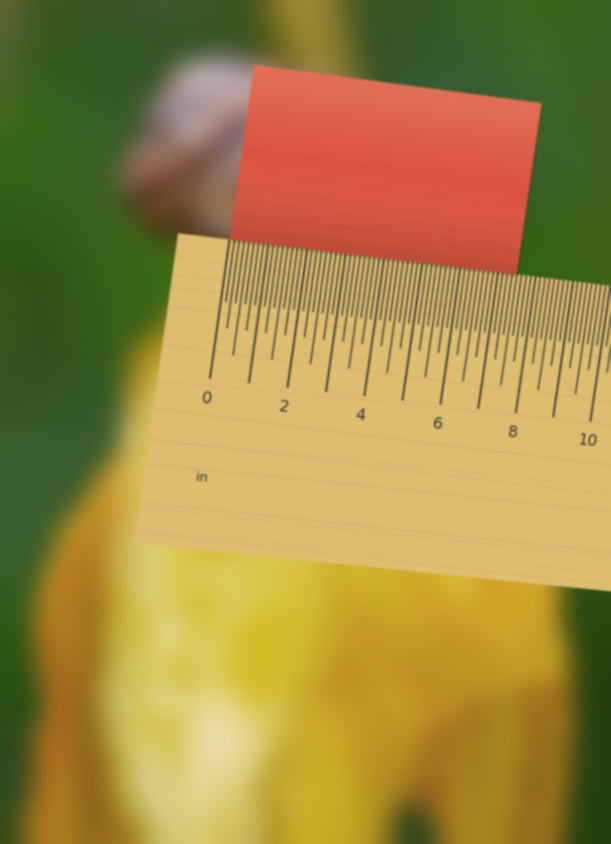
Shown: 7.5
